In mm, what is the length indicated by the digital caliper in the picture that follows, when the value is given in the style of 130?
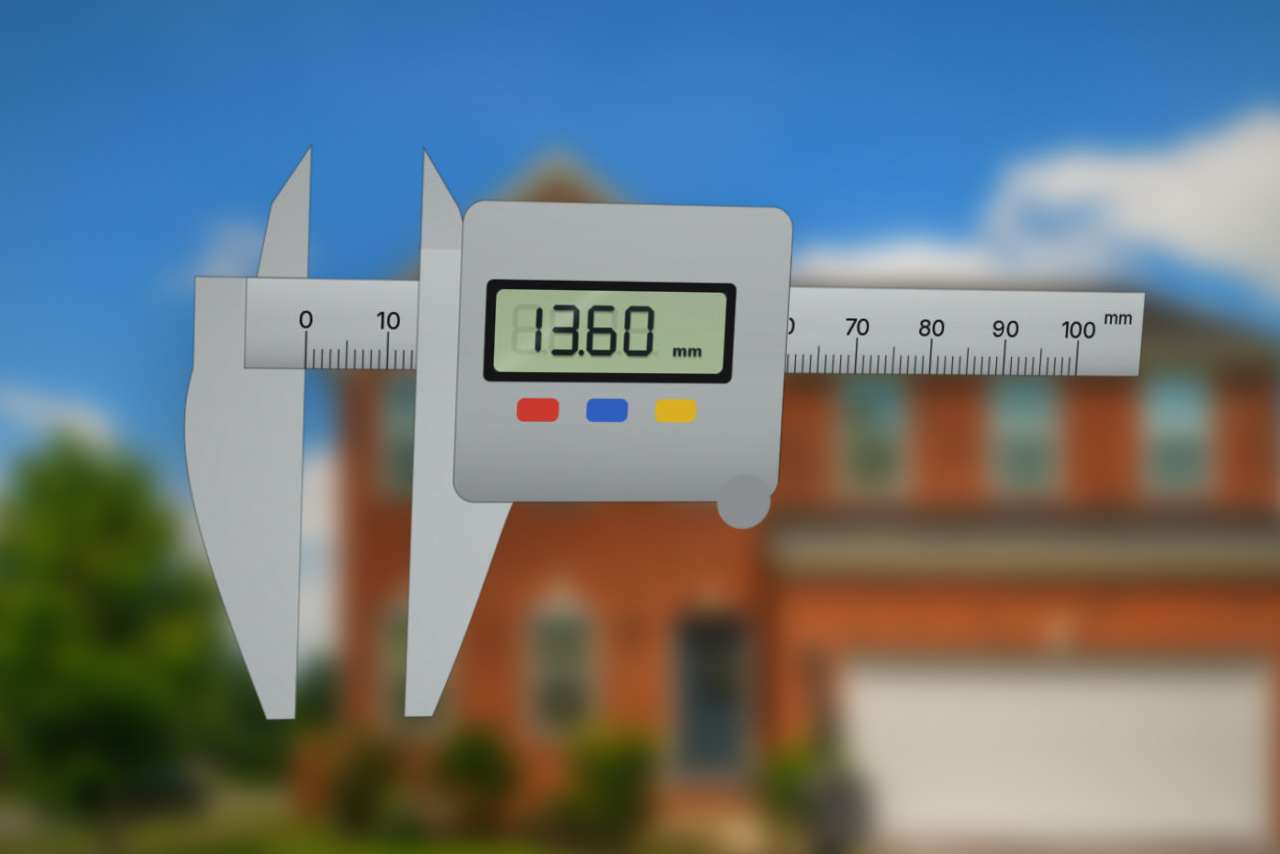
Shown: 13.60
